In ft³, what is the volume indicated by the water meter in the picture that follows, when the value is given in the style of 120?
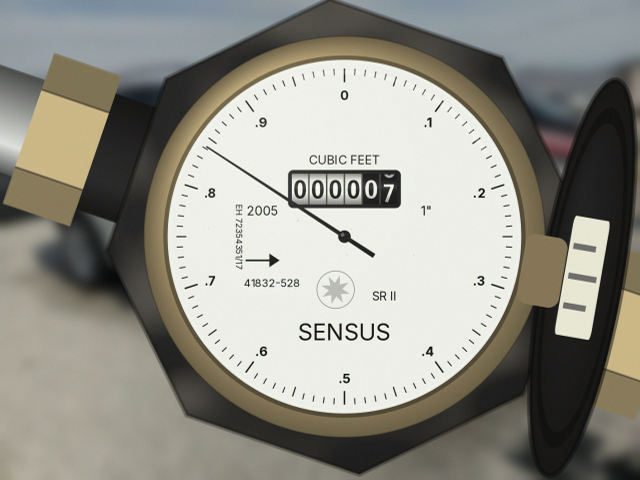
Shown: 6.84
